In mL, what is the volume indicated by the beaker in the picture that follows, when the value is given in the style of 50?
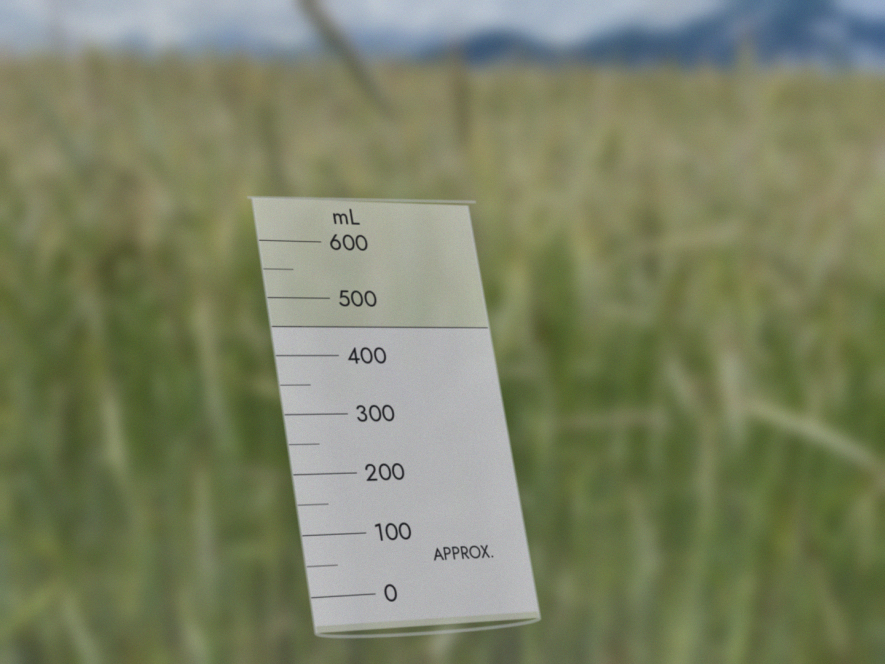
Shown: 450
